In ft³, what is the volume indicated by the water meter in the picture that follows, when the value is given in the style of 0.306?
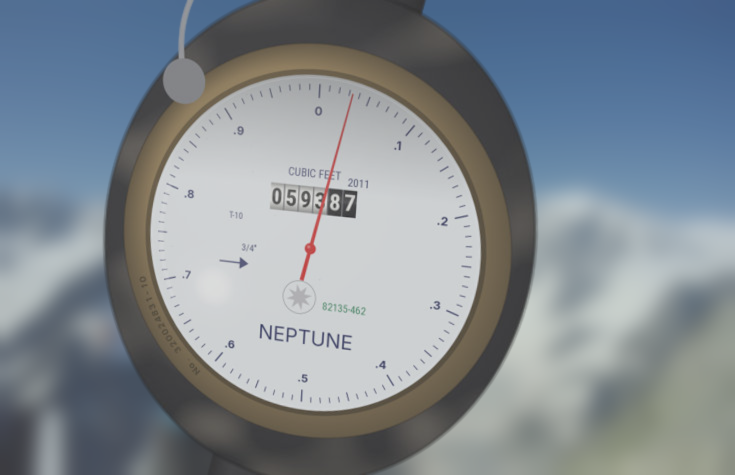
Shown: 59387.03
